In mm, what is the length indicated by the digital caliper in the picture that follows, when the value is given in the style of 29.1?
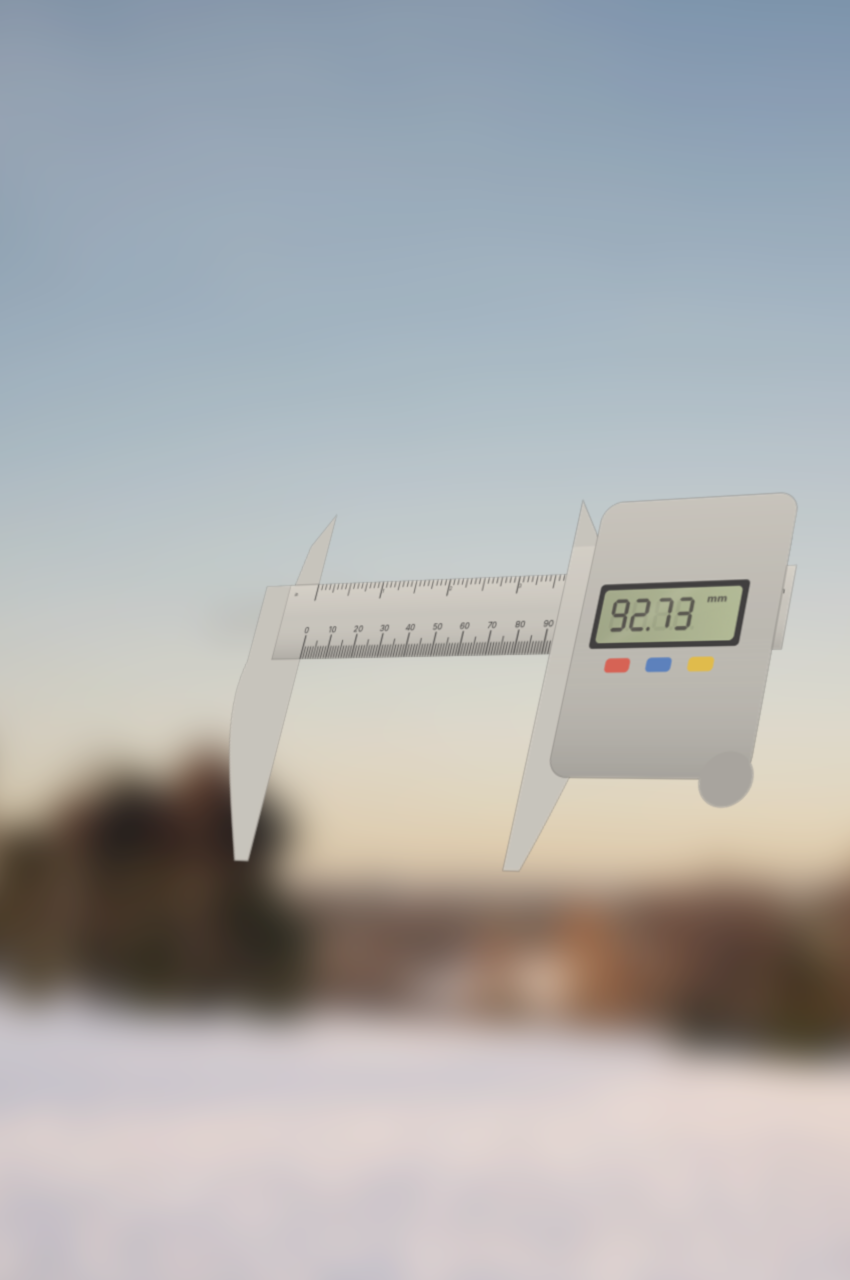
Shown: 92.73
